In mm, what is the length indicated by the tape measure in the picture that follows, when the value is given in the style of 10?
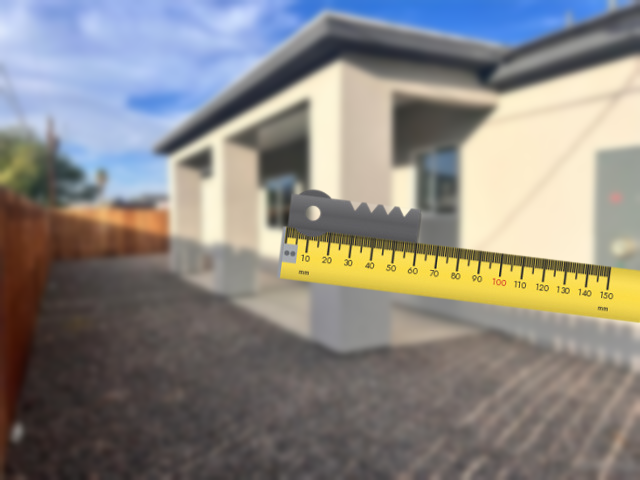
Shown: 60
